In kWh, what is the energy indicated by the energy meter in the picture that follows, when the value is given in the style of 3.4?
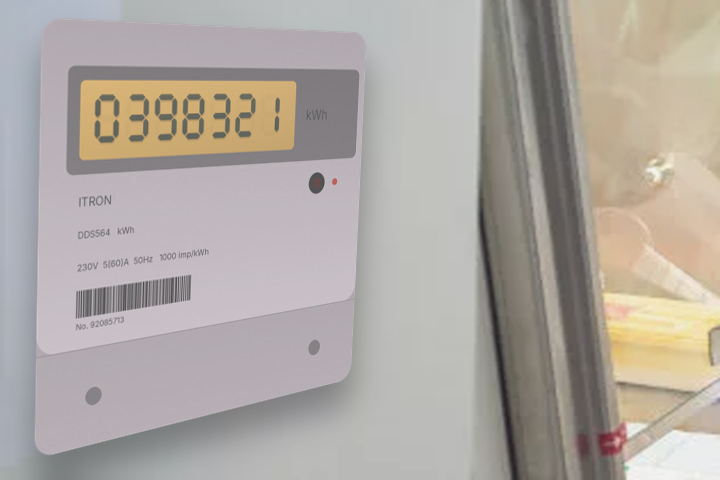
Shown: 398321
